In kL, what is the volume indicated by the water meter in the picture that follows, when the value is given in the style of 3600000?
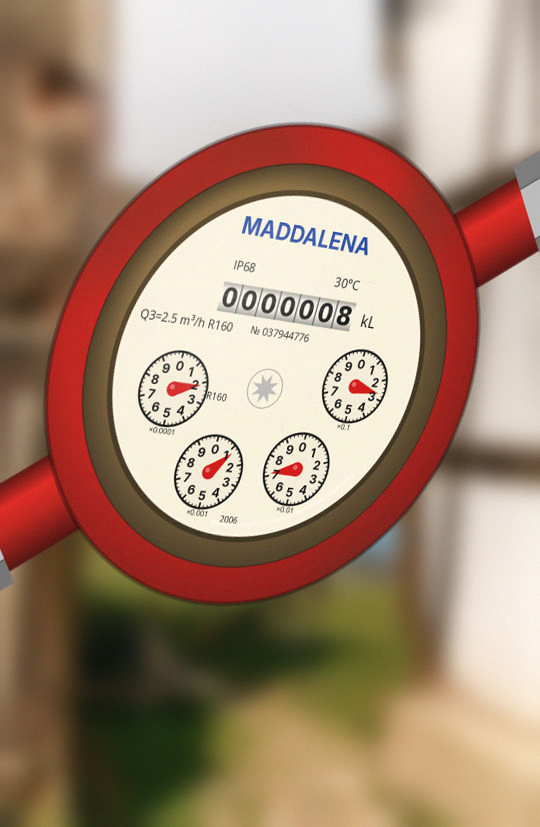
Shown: 8.2712
